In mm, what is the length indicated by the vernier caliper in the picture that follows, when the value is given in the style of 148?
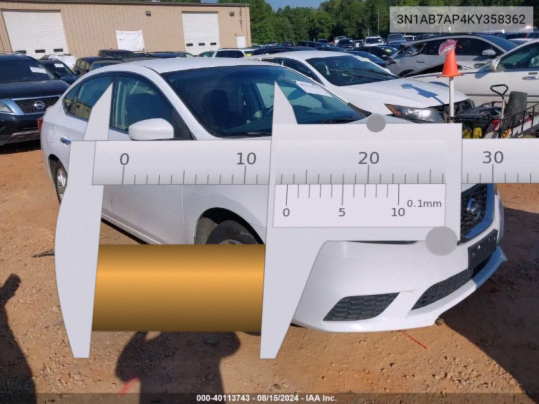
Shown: 13.5
